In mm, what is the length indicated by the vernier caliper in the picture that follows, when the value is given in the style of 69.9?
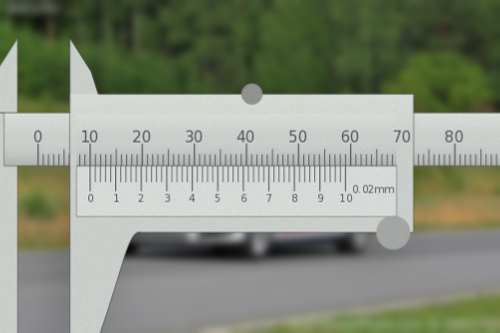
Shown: 10.0
